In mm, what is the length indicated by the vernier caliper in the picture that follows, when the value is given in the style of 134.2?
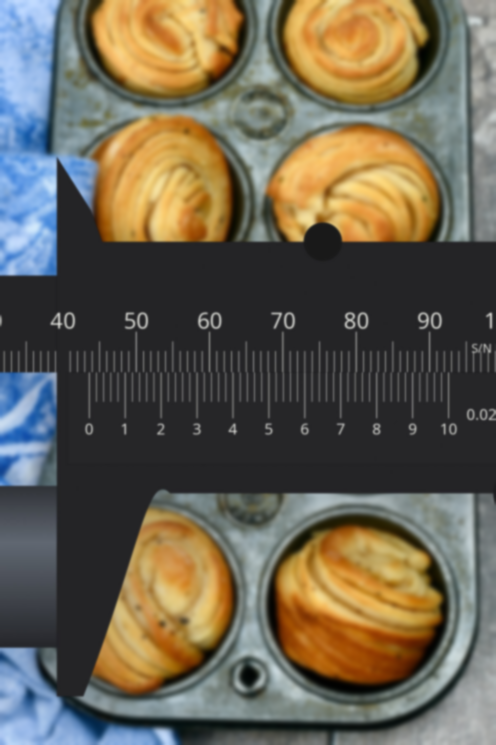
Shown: 43.6
